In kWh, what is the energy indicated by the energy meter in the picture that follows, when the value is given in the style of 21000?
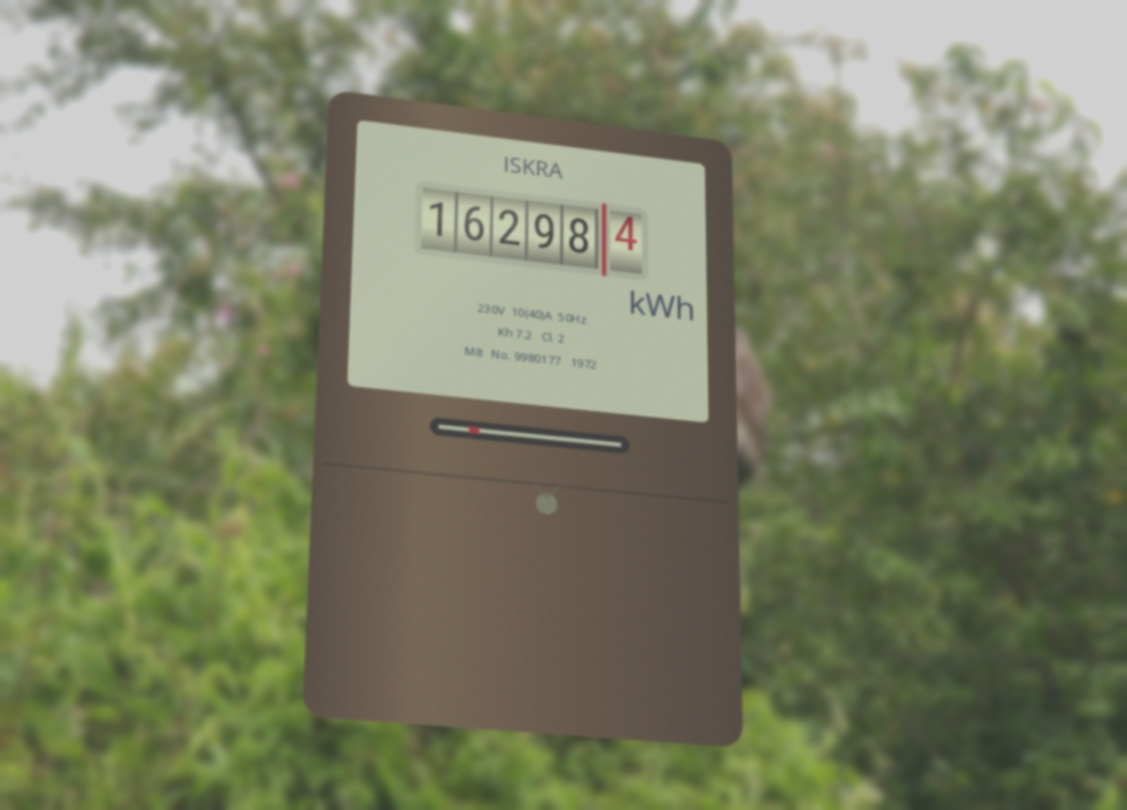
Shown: 16298.4
